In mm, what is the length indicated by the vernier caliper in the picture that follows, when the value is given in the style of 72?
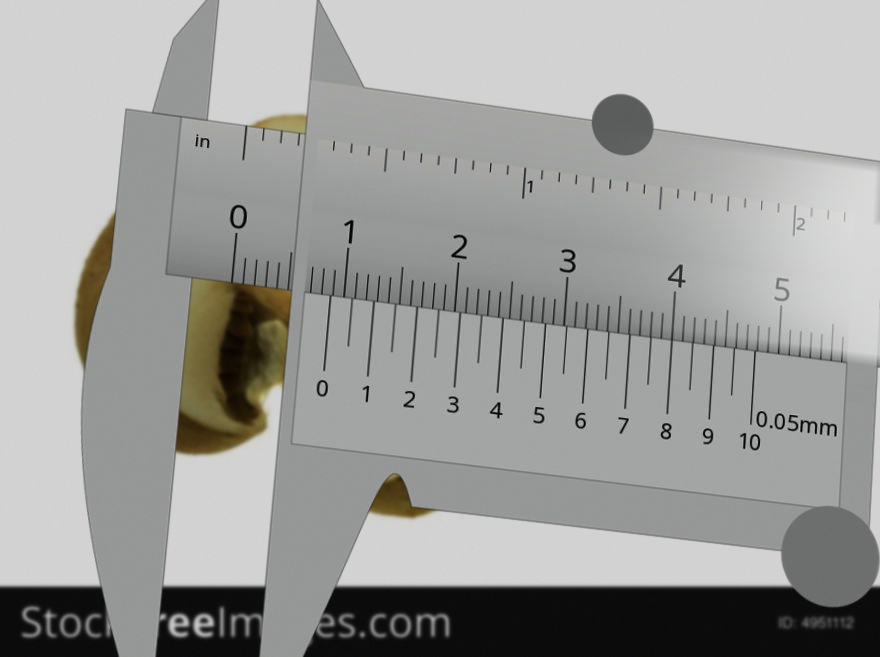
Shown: 8.8
